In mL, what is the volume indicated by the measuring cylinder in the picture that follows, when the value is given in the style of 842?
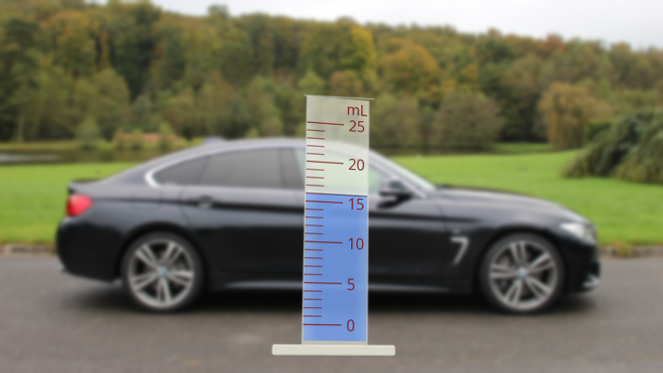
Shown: 16
